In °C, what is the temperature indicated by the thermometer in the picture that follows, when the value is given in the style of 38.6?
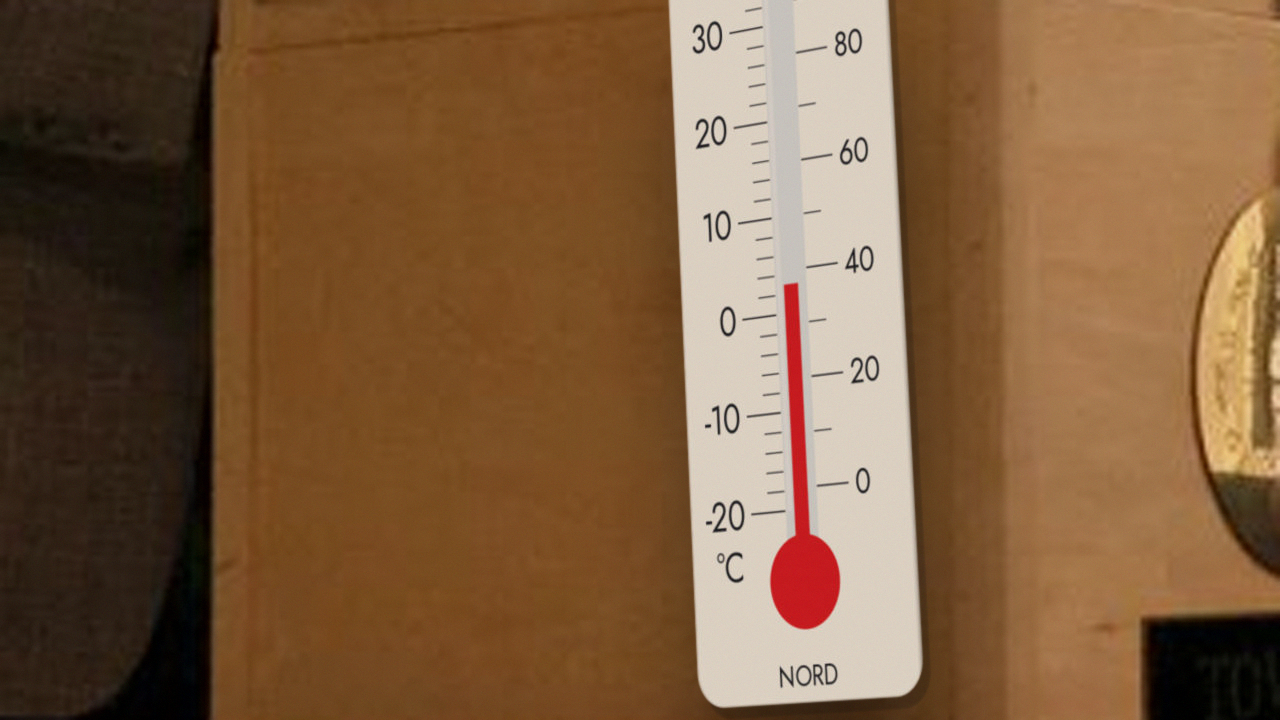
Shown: 3
